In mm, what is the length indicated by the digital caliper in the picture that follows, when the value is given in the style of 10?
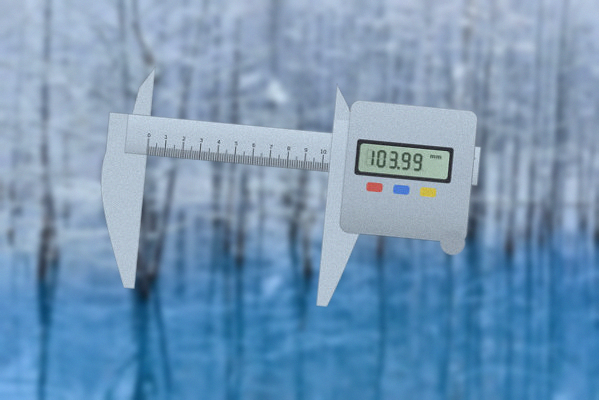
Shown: 103.99
